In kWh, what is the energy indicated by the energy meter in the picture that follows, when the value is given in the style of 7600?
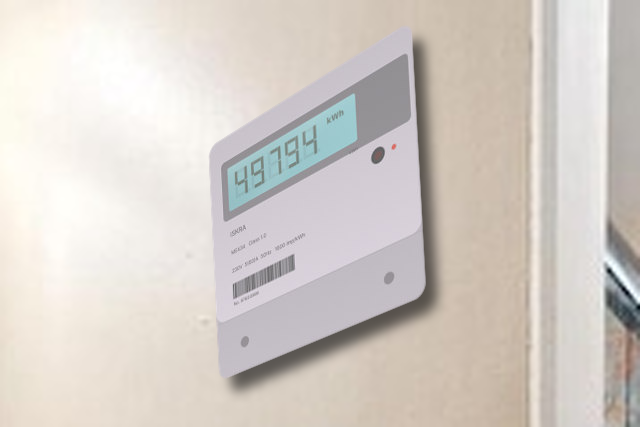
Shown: 49794
